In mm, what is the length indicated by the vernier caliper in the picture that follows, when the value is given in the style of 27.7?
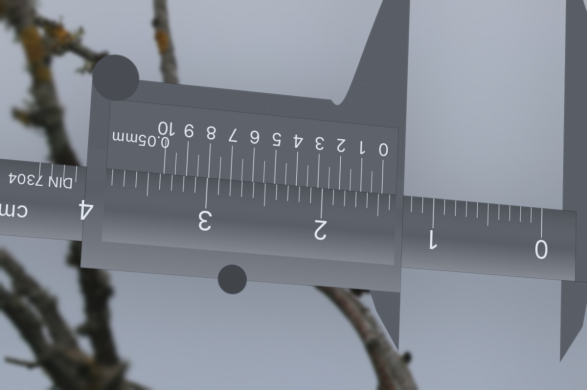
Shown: 14.7
